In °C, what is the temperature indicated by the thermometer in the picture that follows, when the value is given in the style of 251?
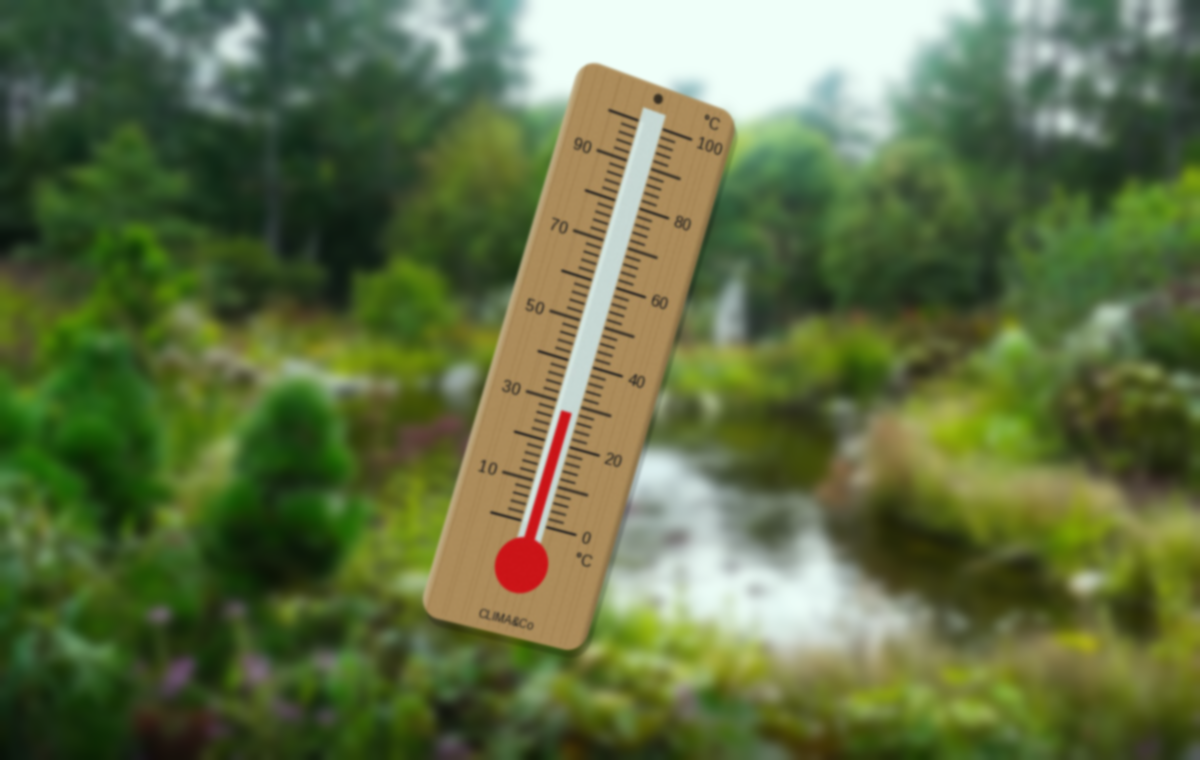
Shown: 28
